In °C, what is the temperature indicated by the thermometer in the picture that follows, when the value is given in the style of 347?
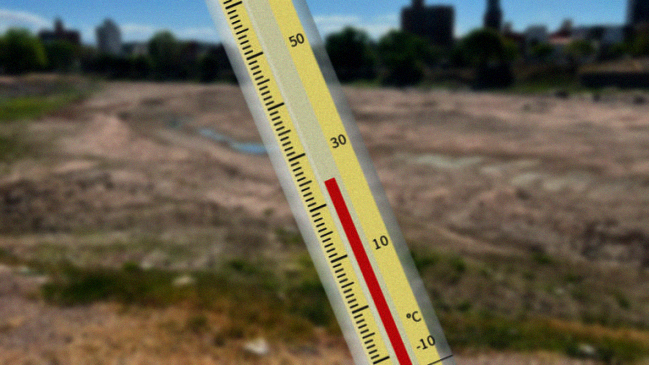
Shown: 24
